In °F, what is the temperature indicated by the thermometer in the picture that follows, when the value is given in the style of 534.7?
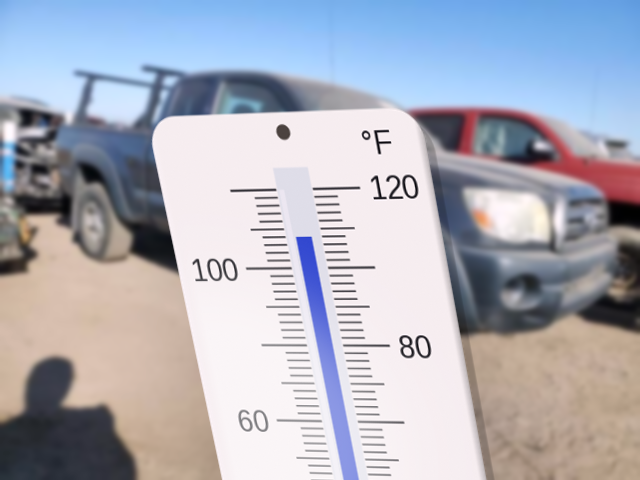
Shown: 108
